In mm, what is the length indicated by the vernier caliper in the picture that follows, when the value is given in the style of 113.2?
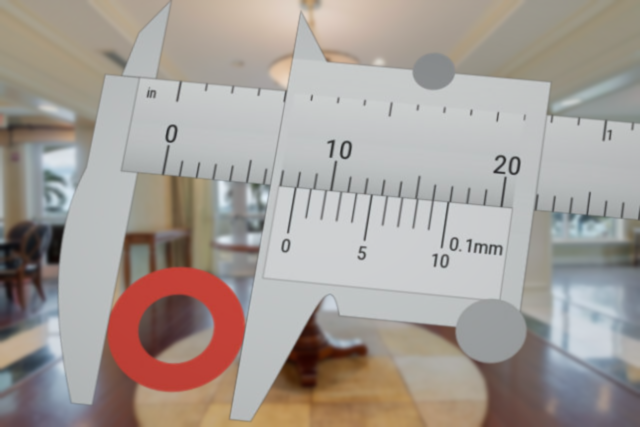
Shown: 7.9
